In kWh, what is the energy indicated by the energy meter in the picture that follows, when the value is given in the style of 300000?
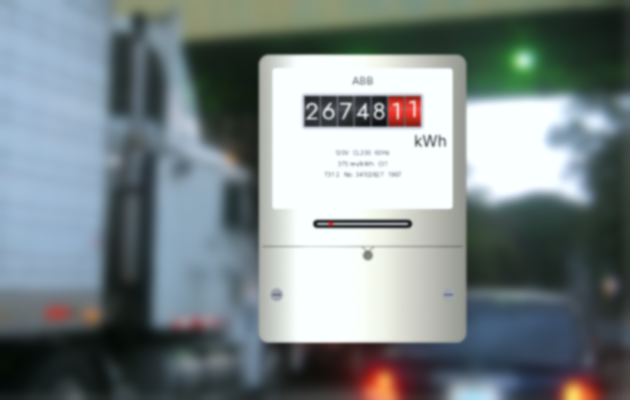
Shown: 26748.11
